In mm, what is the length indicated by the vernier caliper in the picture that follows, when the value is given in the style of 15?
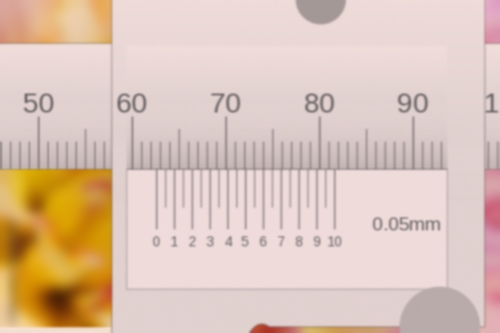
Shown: 62.6
